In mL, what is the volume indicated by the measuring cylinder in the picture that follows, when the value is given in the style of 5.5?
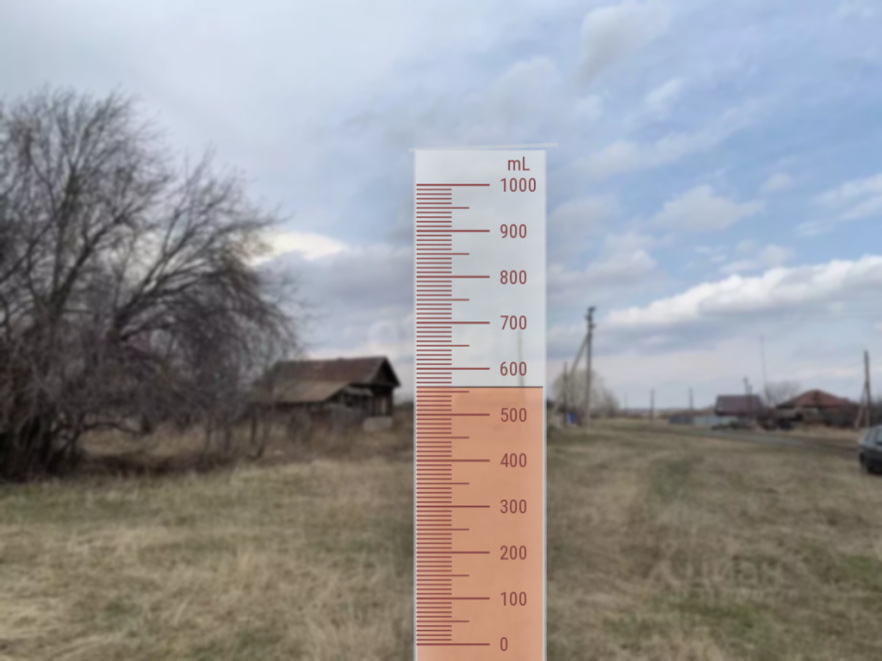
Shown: 560
